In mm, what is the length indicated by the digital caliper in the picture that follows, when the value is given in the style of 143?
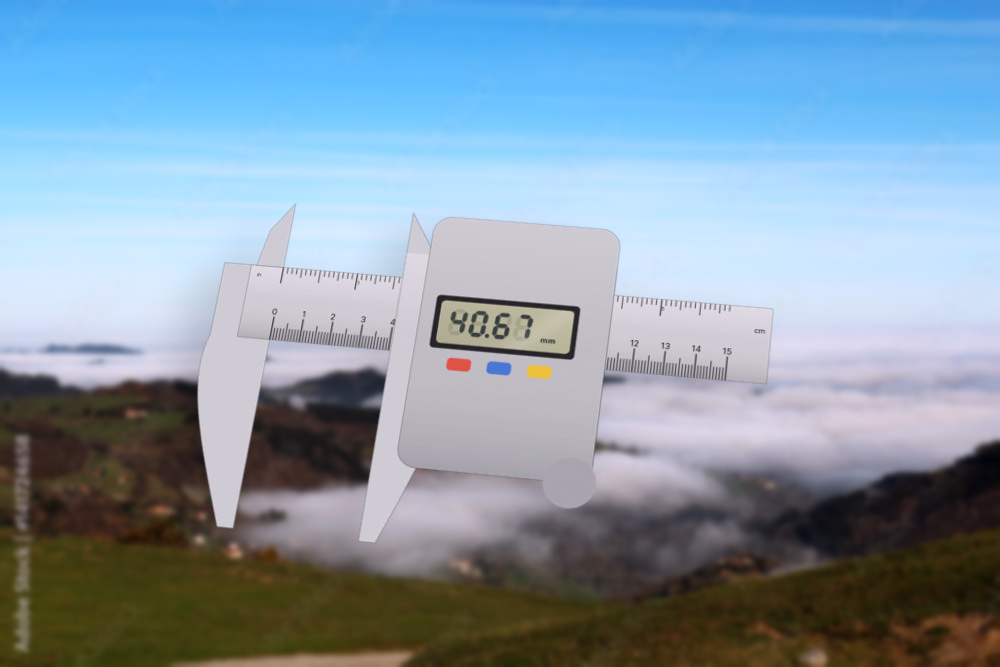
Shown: 40.67
